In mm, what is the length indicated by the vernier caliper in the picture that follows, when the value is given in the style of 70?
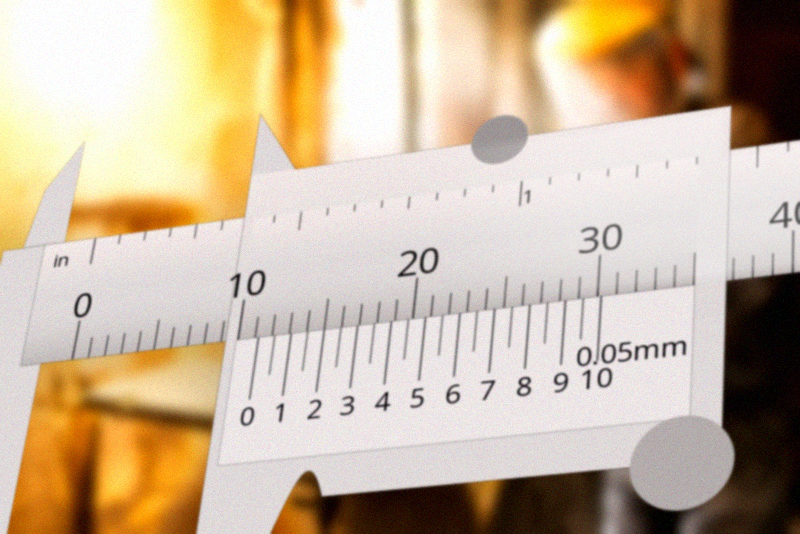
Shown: 11.2
